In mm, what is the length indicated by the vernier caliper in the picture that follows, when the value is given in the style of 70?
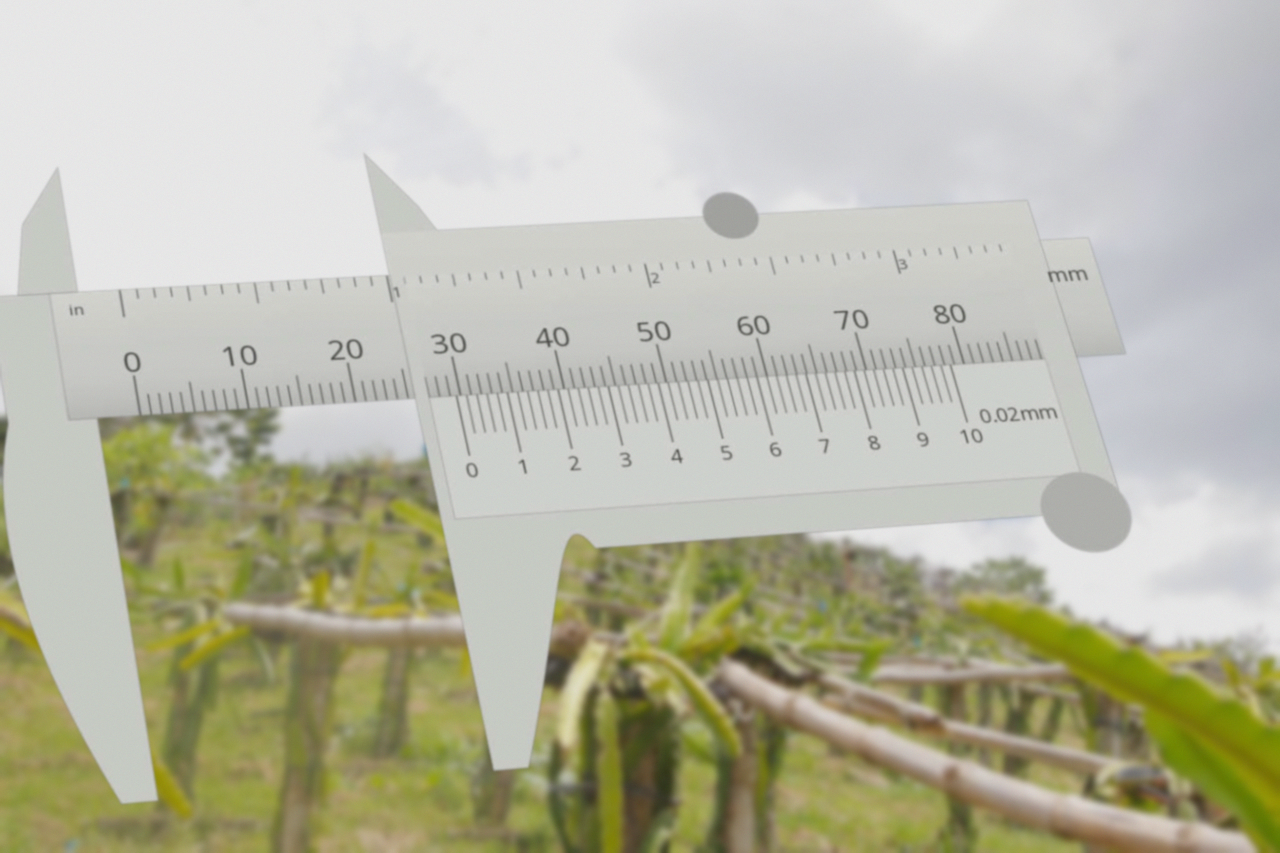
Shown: 29.6
